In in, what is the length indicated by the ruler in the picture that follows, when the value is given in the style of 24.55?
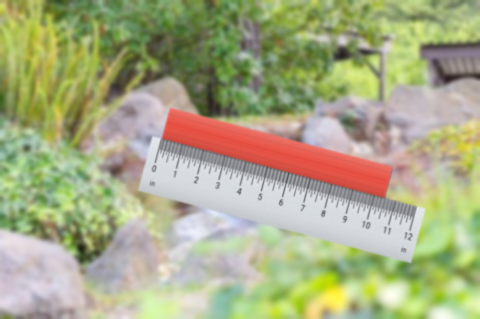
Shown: 10.5
